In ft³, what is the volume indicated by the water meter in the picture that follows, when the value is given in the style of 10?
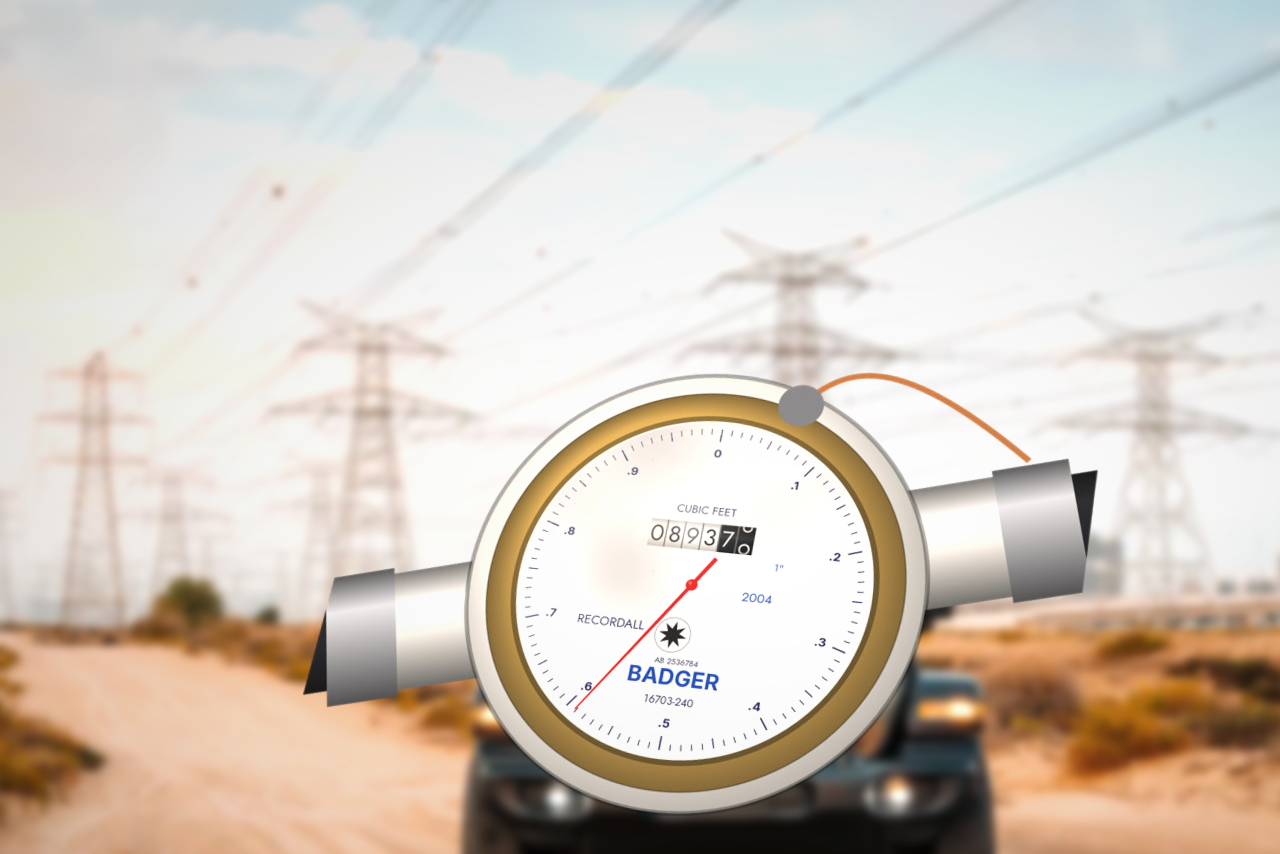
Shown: 89378.59
